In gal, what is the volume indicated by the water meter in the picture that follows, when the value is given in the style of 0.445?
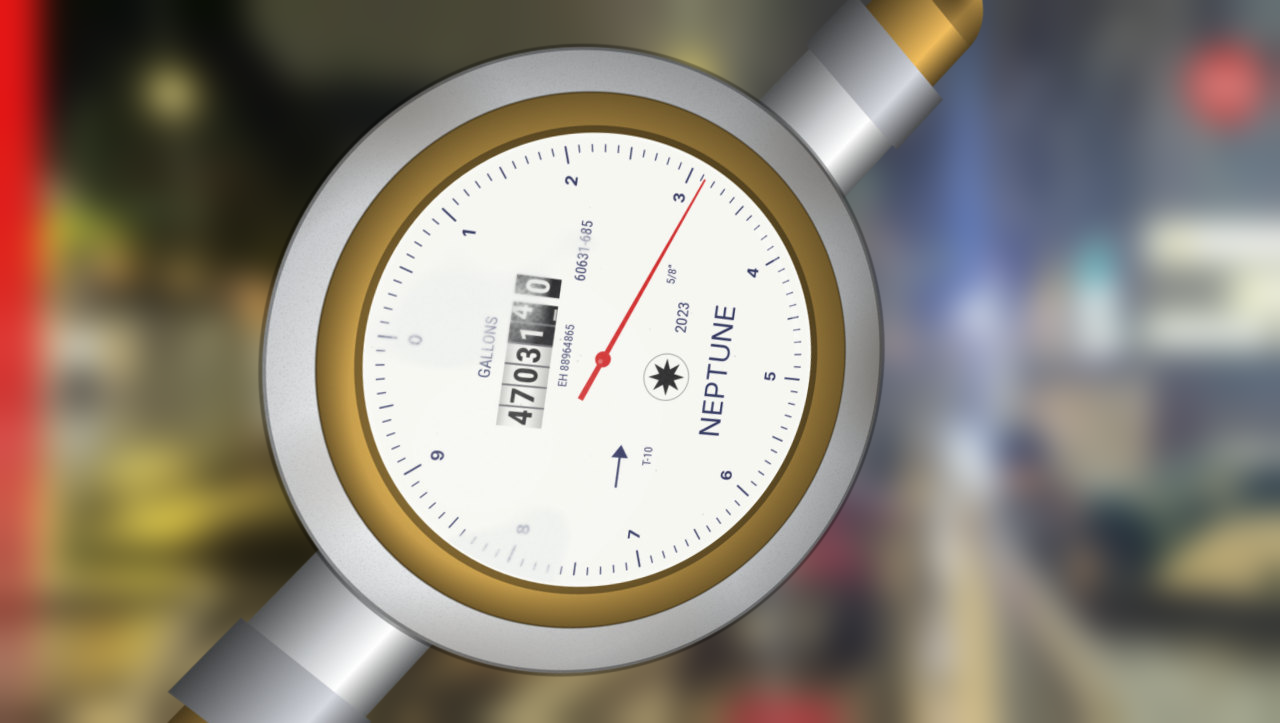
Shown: 4703143.1
